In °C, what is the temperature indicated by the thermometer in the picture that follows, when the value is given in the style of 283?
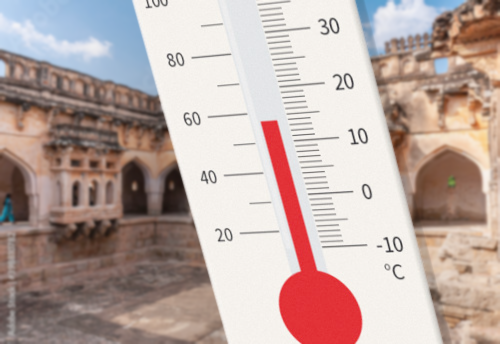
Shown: 14
